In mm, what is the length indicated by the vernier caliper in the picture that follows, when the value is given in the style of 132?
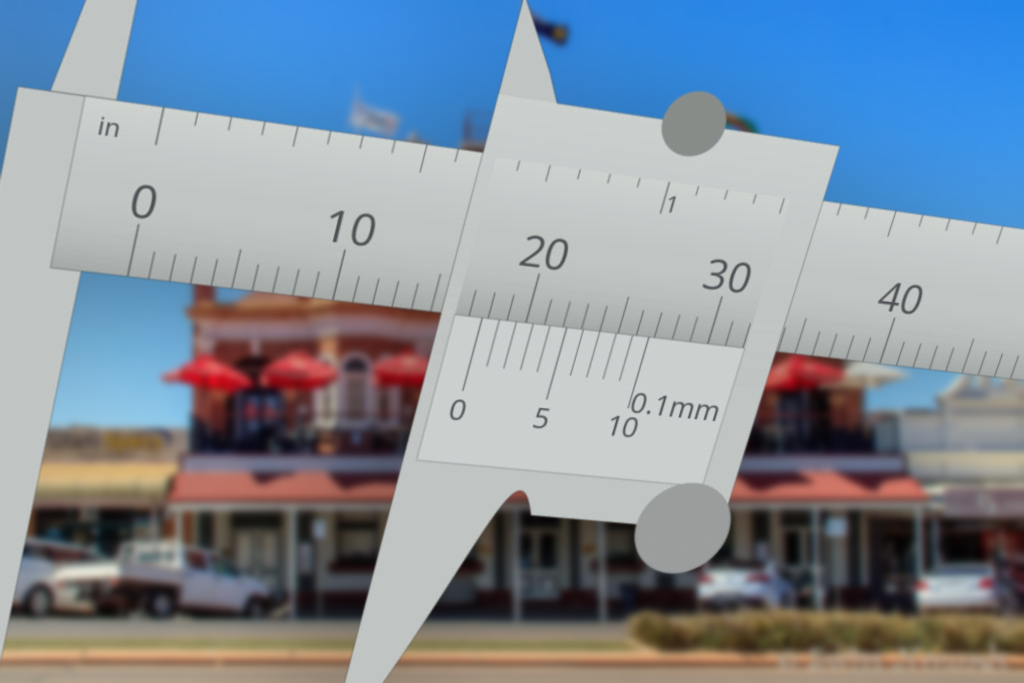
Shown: 17.7
